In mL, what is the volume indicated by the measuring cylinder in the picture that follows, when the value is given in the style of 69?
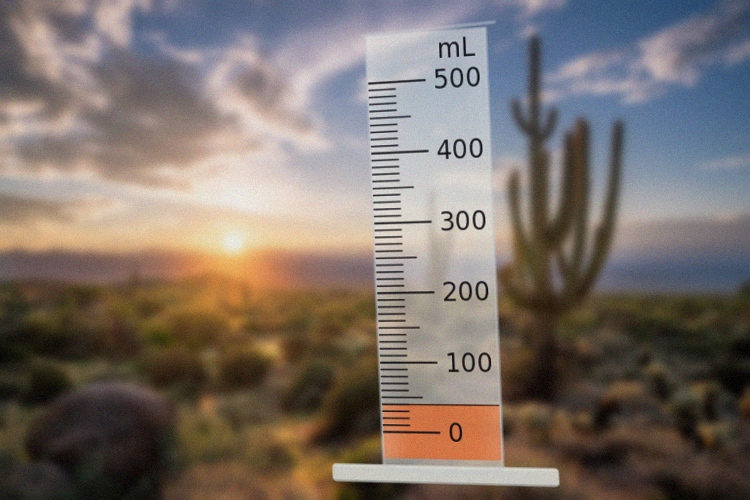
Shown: 40
